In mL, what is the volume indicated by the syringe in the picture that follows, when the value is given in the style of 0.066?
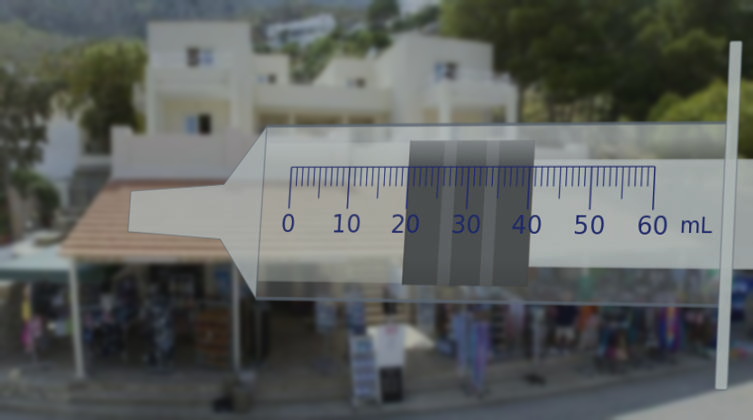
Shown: 20
